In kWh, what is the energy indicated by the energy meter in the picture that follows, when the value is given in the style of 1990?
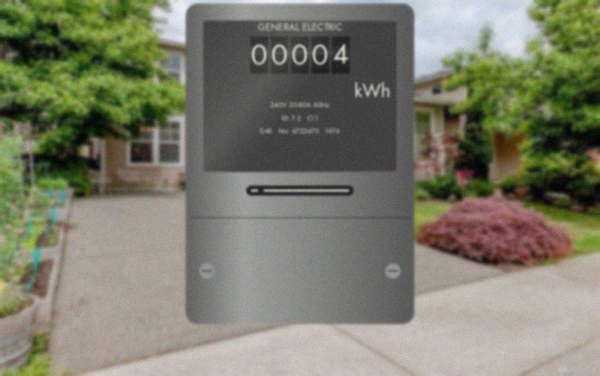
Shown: 4
